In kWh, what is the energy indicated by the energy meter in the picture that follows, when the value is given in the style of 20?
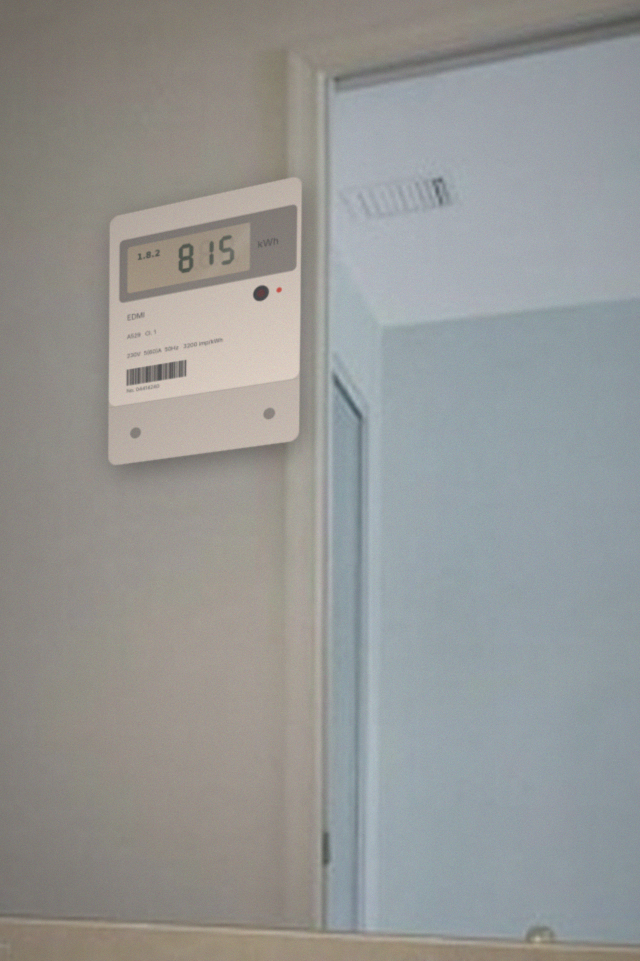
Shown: 815
